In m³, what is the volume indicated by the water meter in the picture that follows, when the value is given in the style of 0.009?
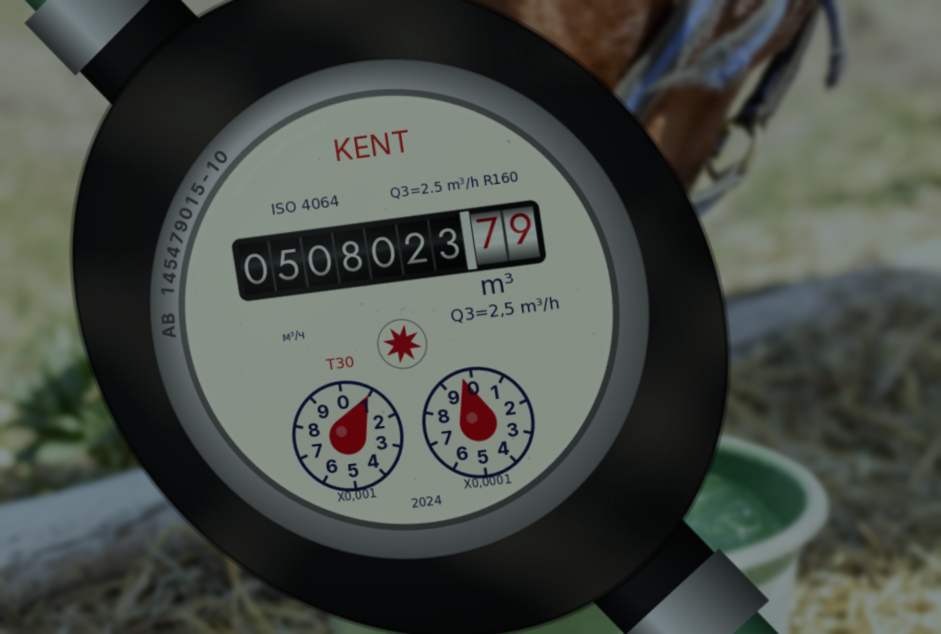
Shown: 508023.7909
